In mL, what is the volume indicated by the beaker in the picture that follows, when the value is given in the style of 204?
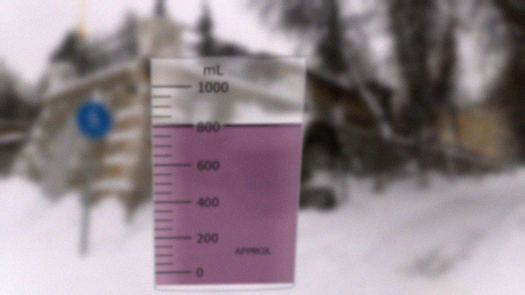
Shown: 800
